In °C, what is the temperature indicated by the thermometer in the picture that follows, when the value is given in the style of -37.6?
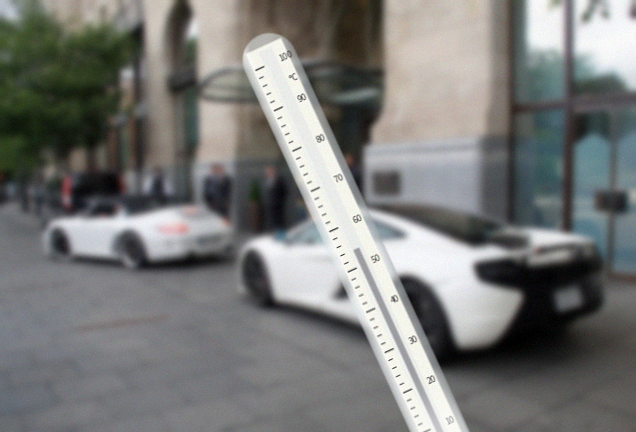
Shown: 54
